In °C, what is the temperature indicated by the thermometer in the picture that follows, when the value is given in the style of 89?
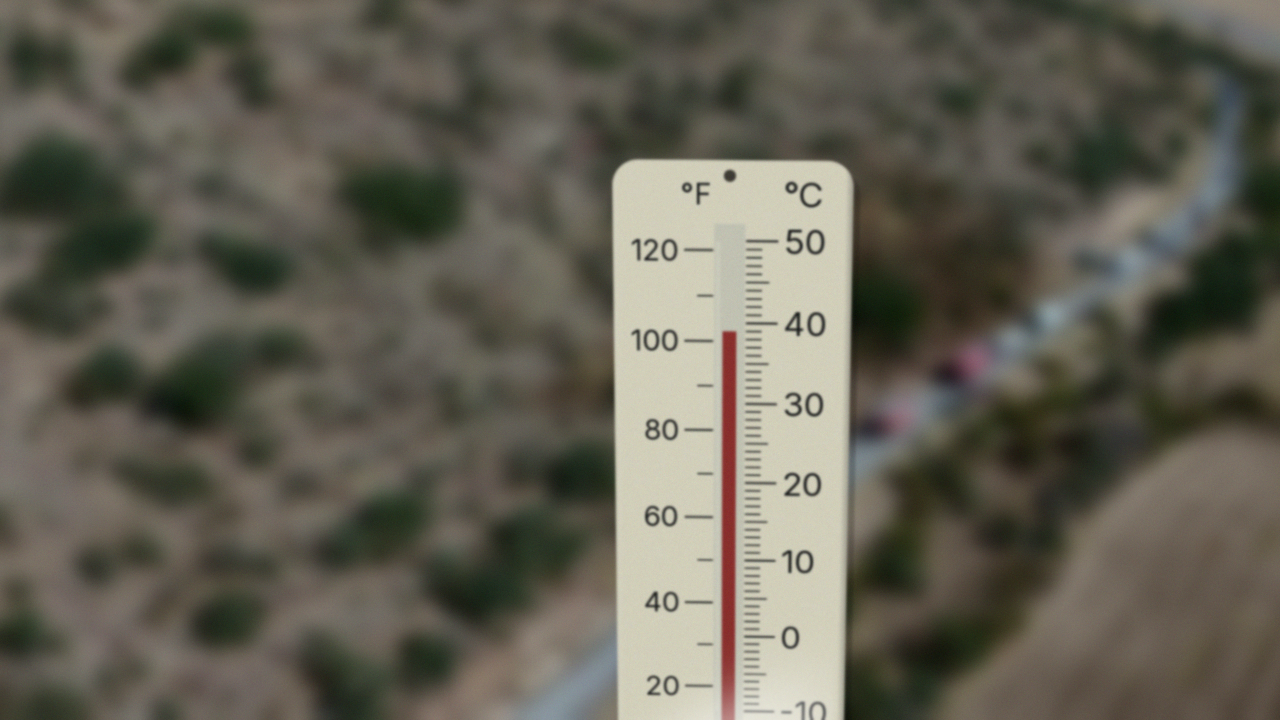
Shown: 39
